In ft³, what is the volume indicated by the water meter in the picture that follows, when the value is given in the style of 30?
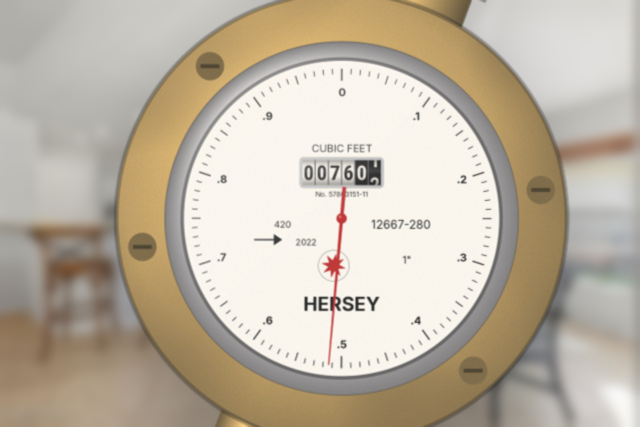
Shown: 7601.51
